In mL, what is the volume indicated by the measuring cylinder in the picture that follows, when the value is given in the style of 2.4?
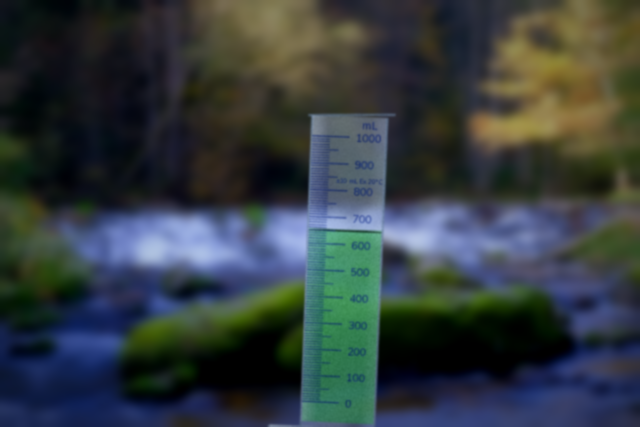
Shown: 650
